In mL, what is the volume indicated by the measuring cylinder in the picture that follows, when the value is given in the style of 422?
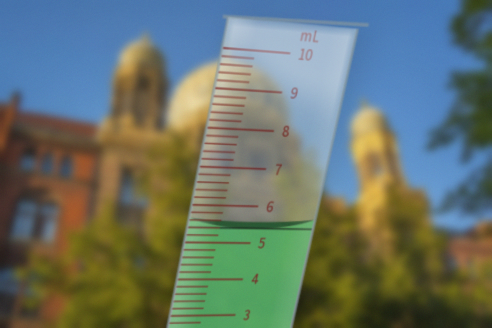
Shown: 5.4
